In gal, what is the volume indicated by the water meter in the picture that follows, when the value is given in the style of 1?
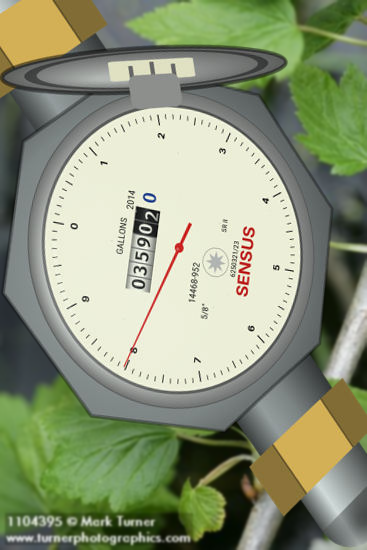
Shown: 359018.0
